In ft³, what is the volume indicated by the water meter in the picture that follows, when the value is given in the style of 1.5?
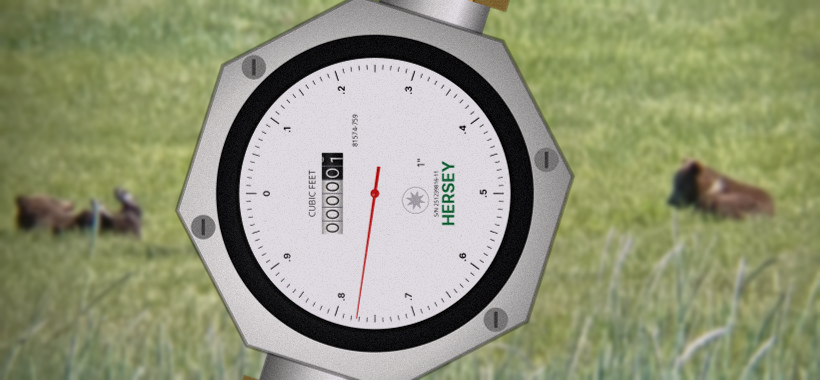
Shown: 0.77
